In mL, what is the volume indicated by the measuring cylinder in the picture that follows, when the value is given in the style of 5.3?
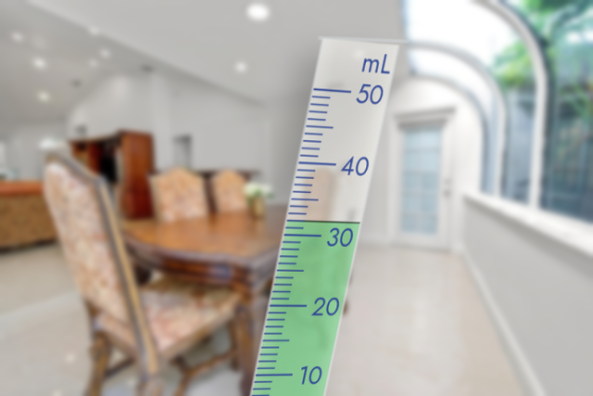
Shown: 32
